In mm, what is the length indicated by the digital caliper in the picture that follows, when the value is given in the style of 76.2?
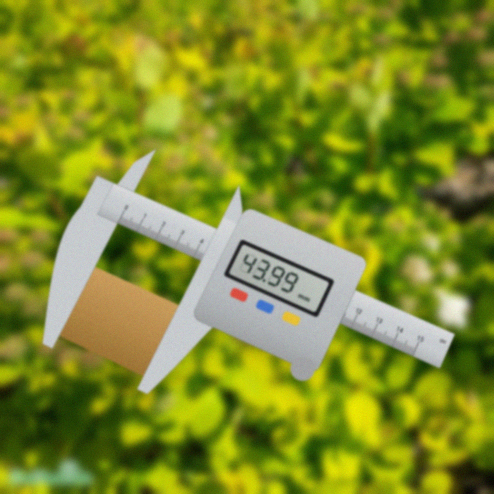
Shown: 43.99
